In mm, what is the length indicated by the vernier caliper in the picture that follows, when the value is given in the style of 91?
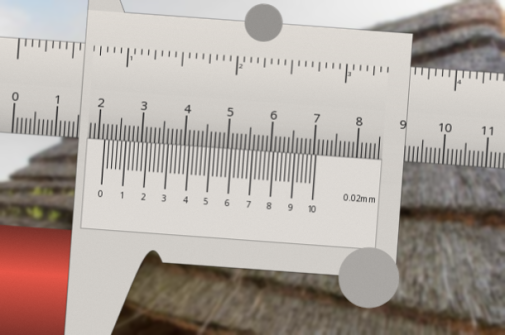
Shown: 21.5
